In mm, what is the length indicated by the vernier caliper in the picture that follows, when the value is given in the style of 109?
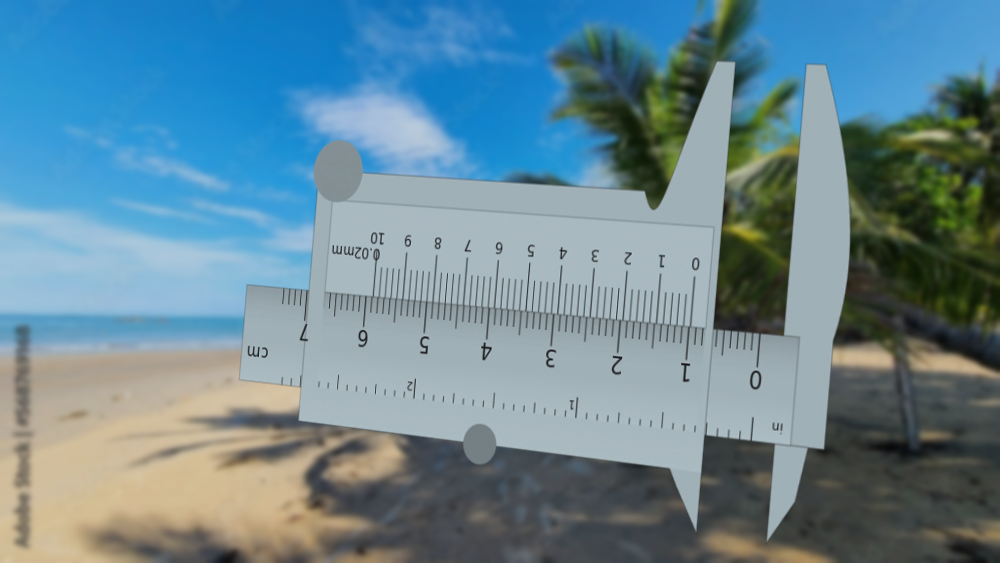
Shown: 9.8
